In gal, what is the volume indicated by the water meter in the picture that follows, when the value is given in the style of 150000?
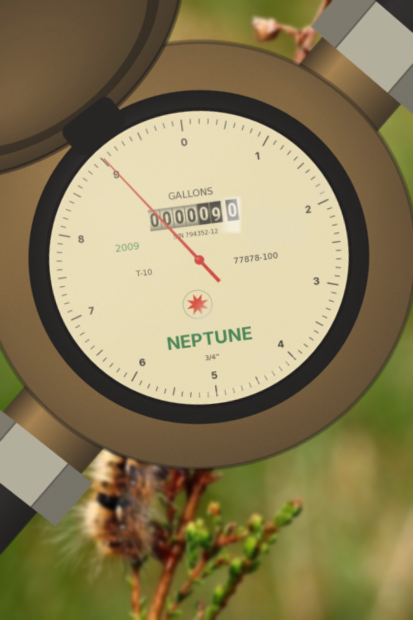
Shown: 89.0
